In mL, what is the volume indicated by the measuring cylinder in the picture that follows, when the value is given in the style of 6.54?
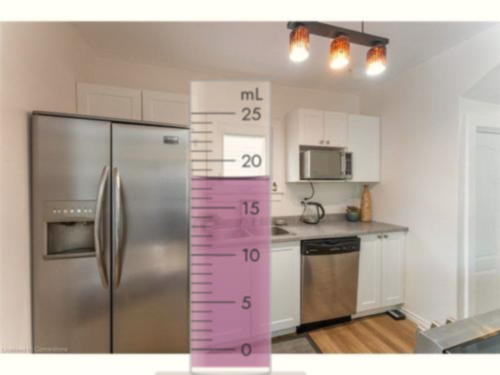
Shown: 18
